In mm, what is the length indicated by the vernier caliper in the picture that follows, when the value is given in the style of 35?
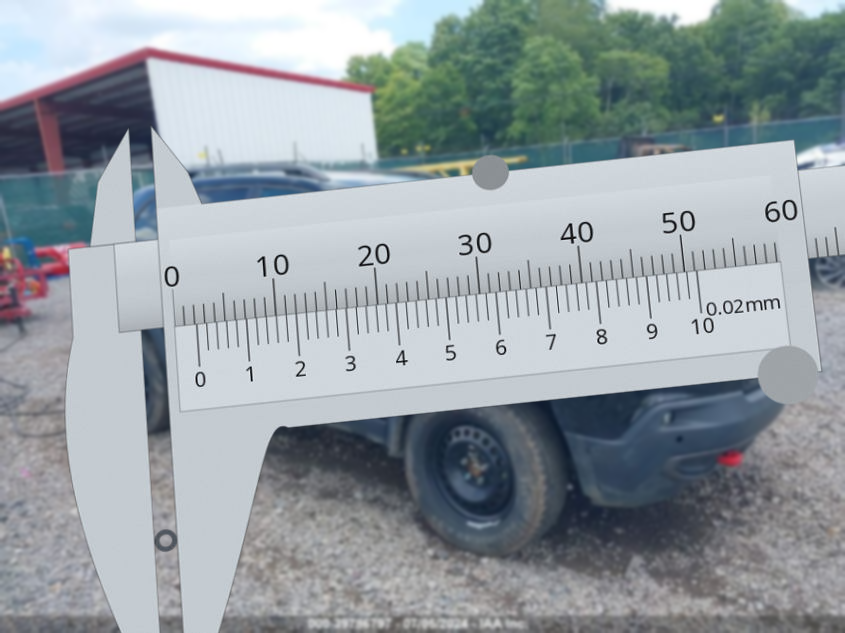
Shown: 2.2
